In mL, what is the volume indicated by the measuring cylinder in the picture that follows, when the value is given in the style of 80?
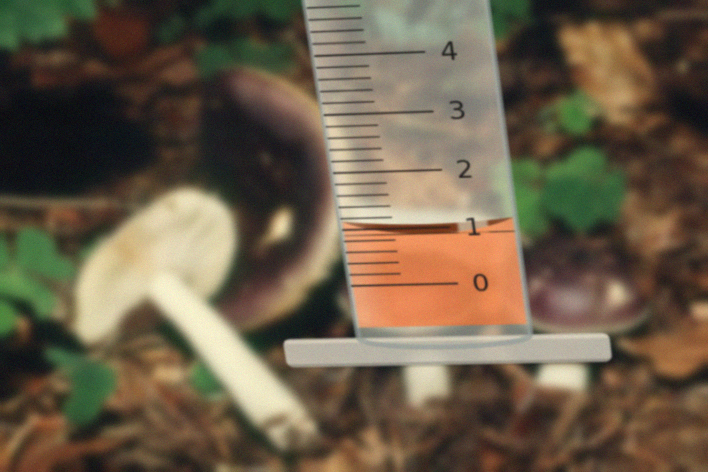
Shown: 0.9
